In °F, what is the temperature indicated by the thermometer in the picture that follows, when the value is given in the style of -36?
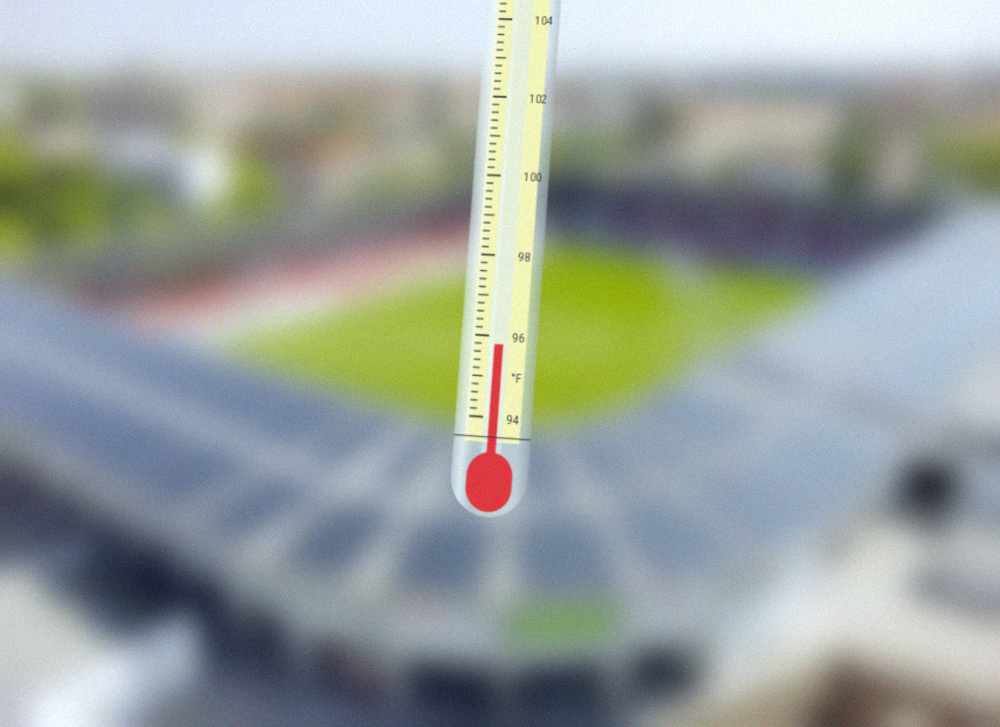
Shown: 95.8
